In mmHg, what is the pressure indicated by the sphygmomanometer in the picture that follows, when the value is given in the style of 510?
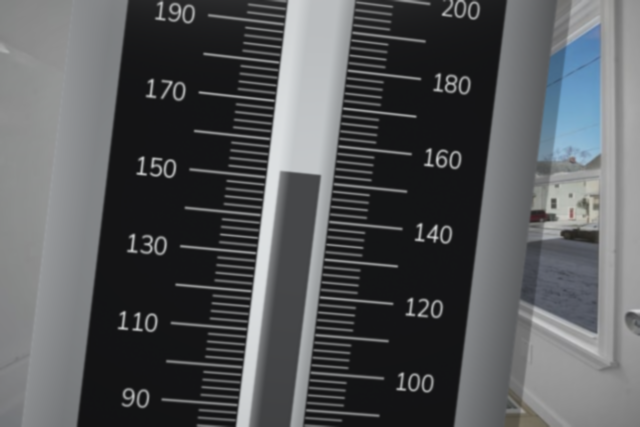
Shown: 152
